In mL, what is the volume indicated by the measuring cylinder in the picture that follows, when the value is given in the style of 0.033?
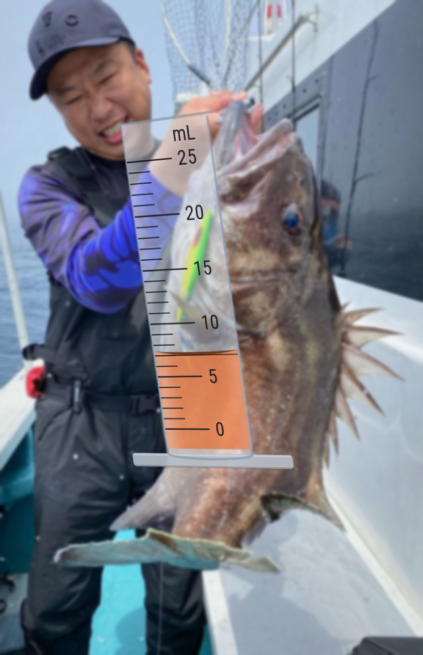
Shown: 7
